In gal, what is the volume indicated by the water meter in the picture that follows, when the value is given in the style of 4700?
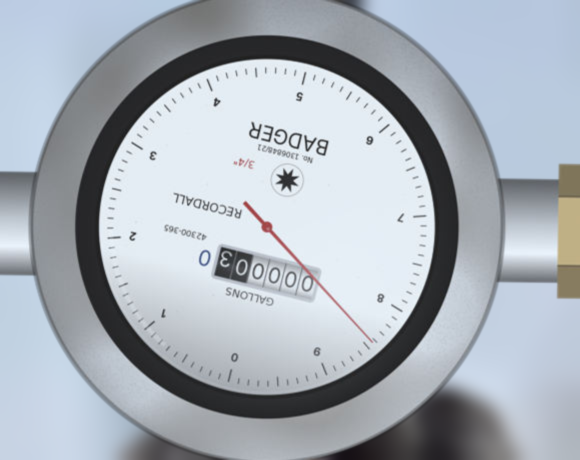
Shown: 28.4
